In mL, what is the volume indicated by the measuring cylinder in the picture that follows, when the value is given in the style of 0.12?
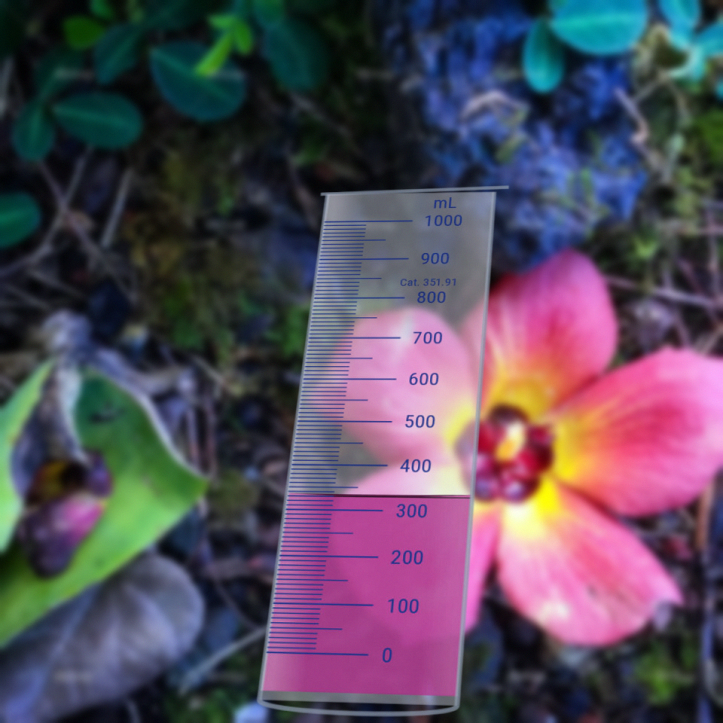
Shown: 330
